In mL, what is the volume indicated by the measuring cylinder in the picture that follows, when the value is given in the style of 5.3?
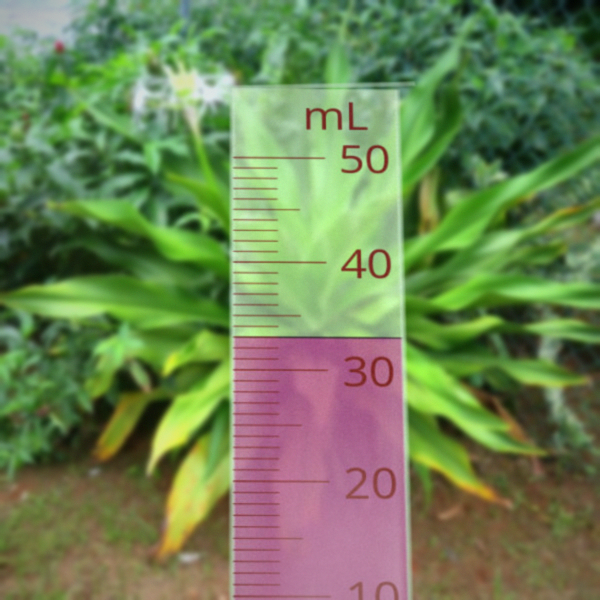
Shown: 33
